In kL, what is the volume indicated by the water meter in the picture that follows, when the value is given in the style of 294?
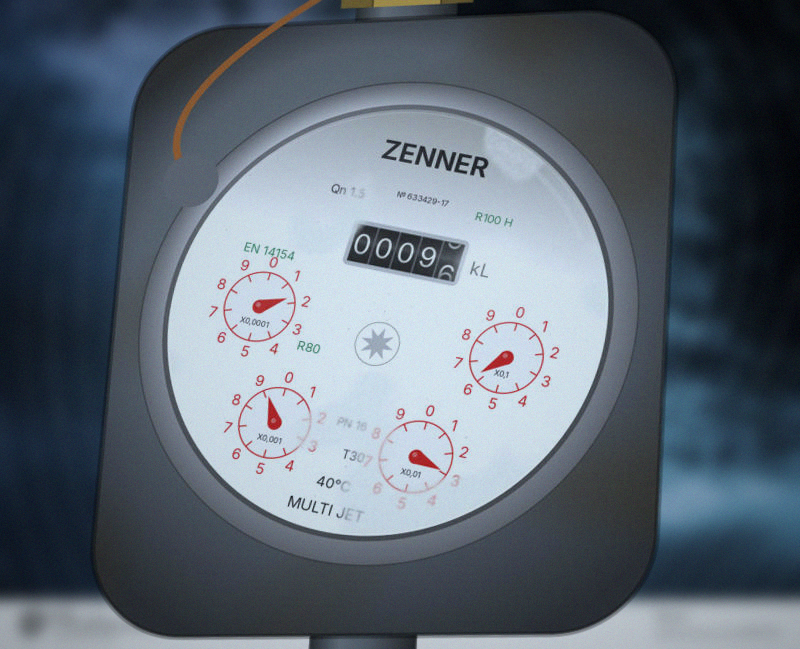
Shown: 95.6291
